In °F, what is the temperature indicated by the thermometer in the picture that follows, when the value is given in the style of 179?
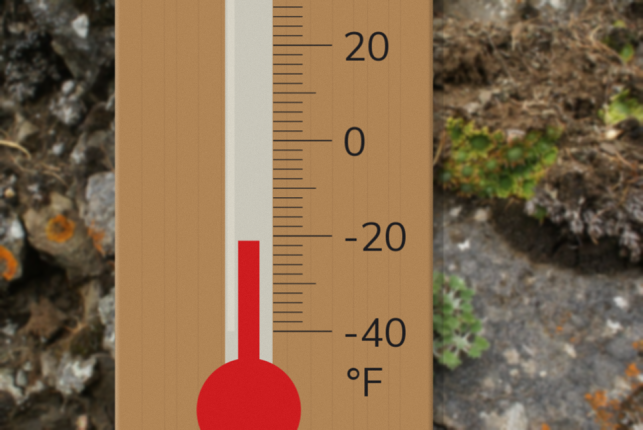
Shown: -21
